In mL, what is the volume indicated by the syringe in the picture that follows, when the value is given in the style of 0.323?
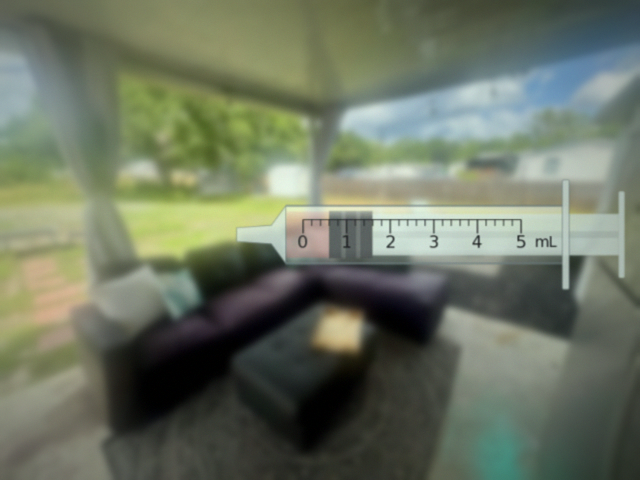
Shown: 0.6
